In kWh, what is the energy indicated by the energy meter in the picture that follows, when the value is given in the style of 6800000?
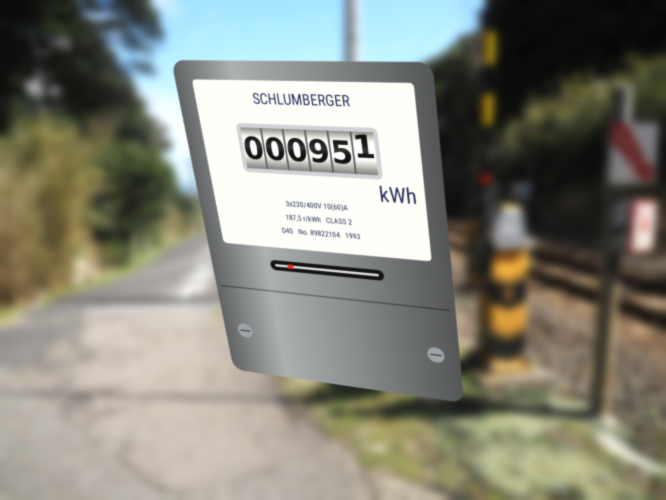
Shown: 951
